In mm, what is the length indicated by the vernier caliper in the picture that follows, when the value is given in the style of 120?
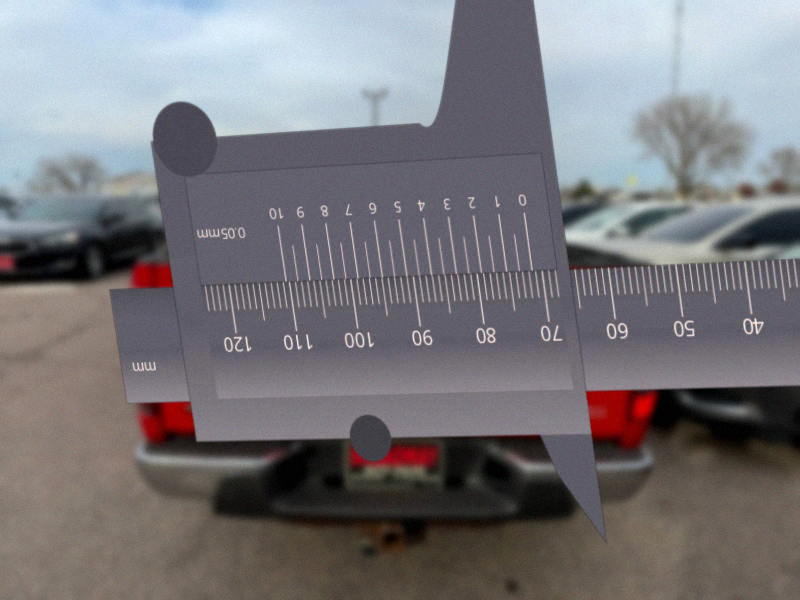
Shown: 71.5
